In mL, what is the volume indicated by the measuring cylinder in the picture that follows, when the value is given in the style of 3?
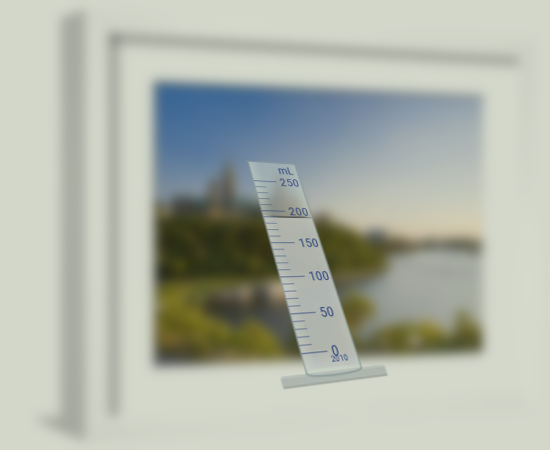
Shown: 190
